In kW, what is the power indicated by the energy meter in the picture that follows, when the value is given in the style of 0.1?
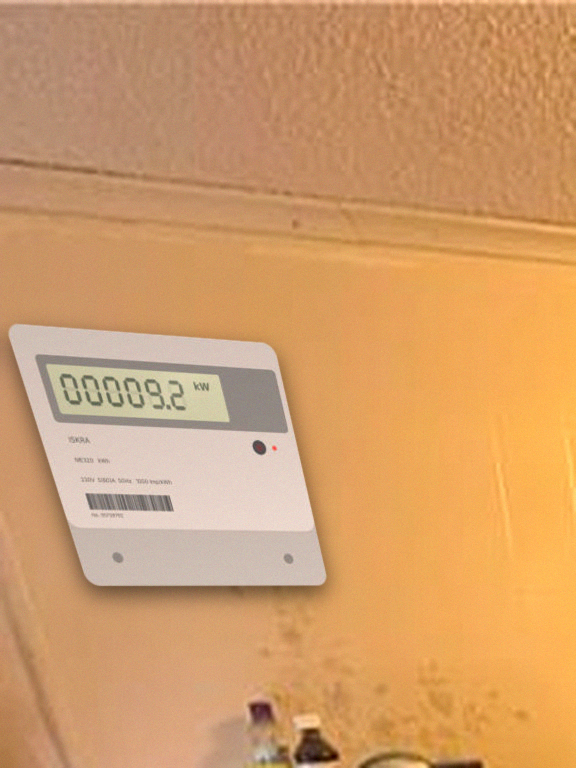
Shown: 9.2
